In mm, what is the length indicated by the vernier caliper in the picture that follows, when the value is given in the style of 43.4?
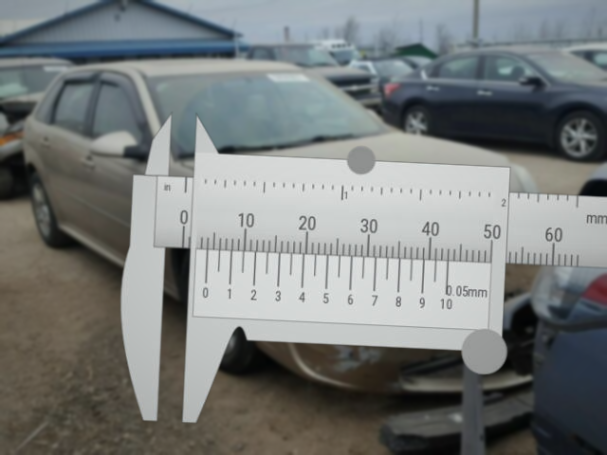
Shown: 4.0
